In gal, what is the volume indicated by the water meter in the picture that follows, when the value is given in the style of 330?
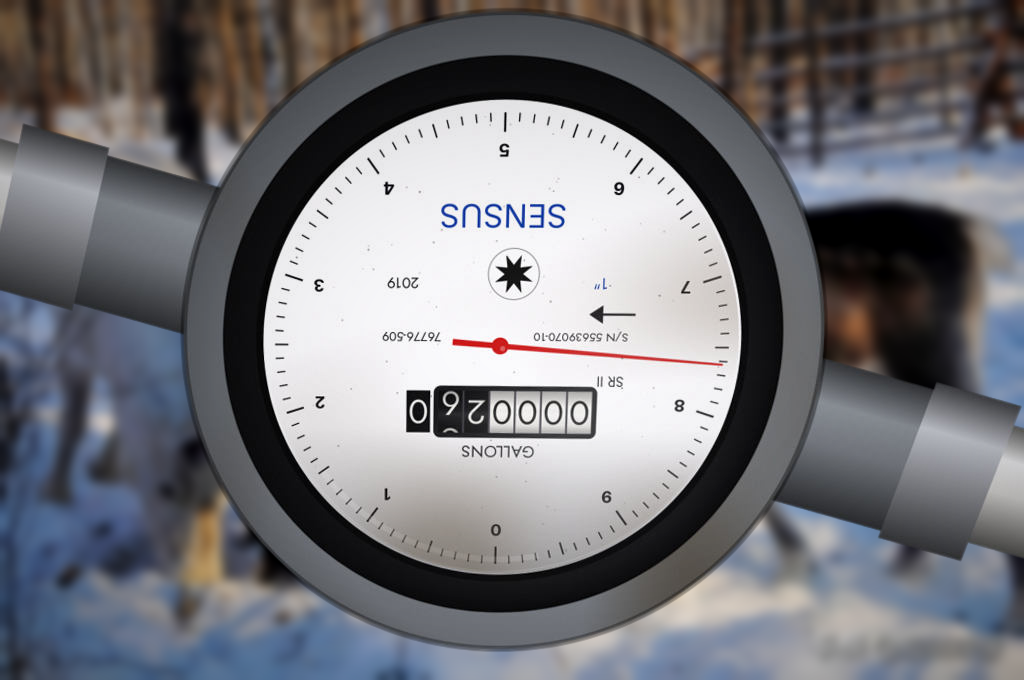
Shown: 257.6
